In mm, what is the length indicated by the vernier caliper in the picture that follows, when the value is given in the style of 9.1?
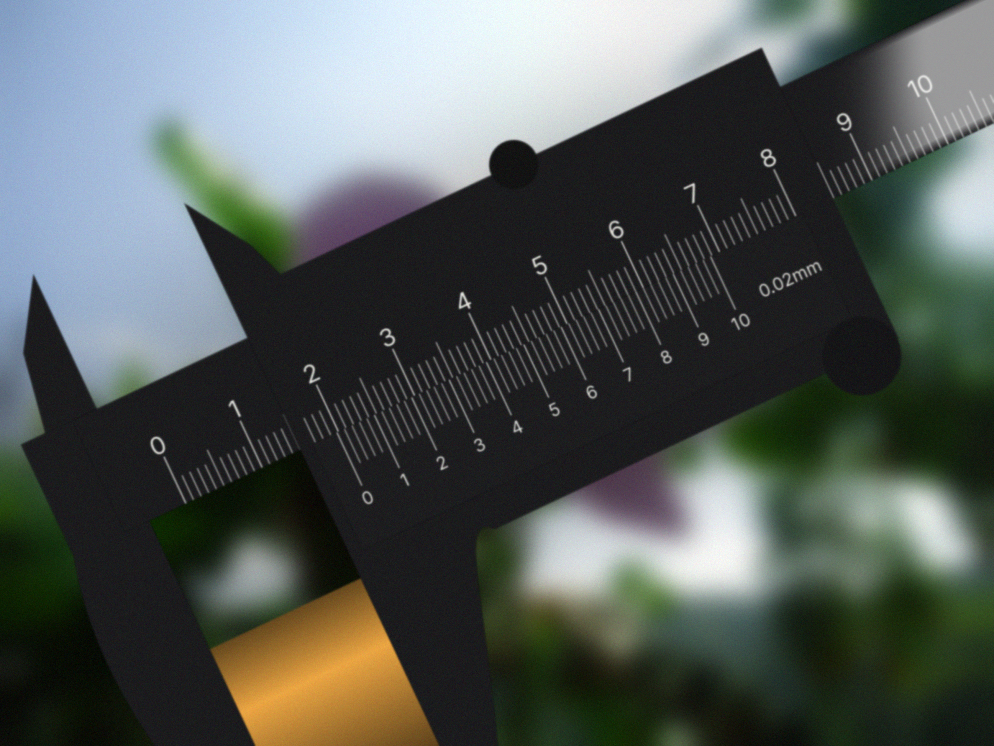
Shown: 19.8
